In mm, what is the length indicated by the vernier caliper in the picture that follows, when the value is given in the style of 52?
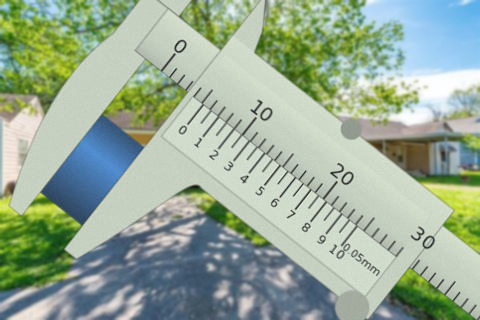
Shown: 5.2
